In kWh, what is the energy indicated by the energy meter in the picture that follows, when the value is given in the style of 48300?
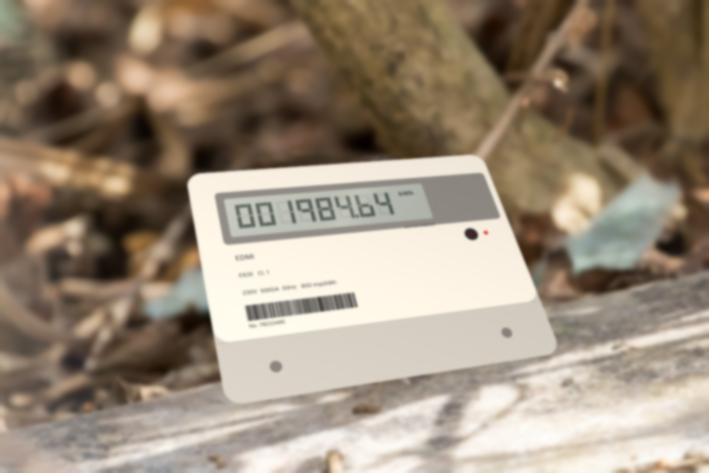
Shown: 1984.64
